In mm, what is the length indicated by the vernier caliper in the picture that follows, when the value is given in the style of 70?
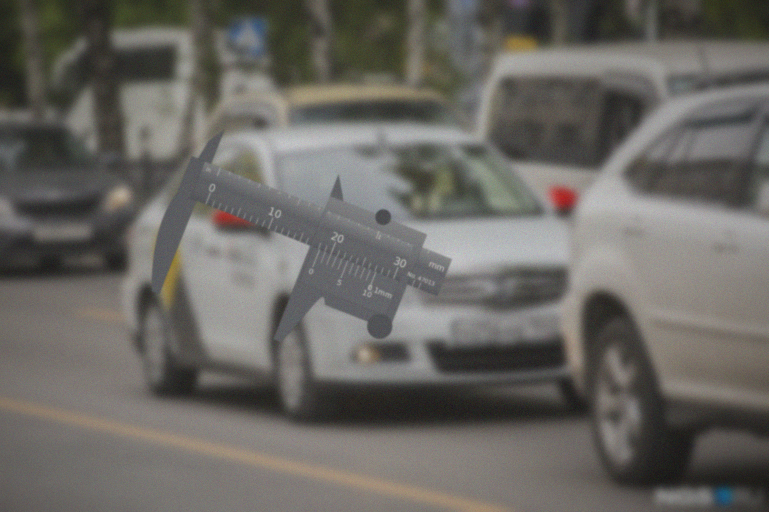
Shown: 18.2
